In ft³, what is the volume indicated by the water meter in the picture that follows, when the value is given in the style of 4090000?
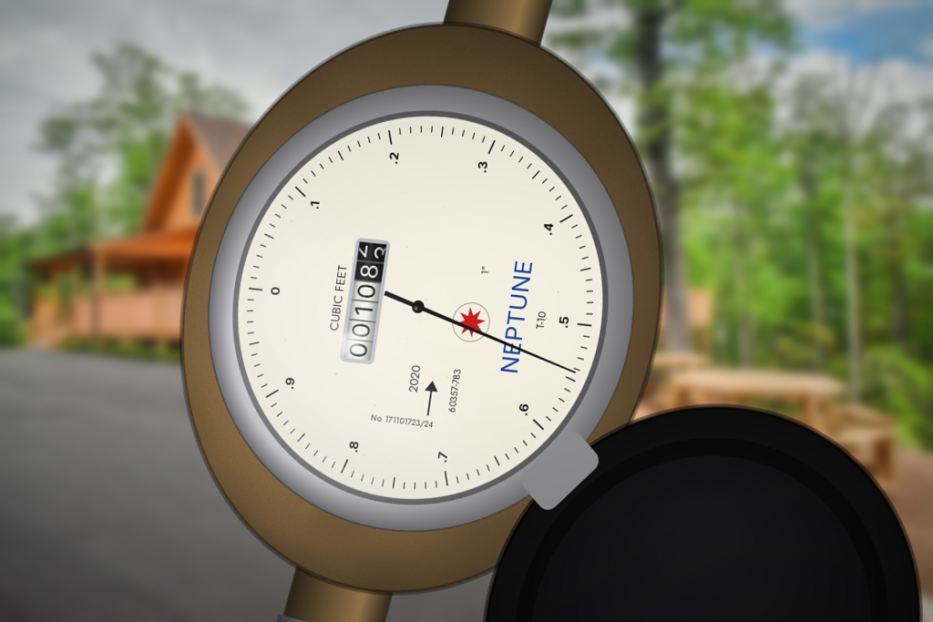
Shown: 1082.54
